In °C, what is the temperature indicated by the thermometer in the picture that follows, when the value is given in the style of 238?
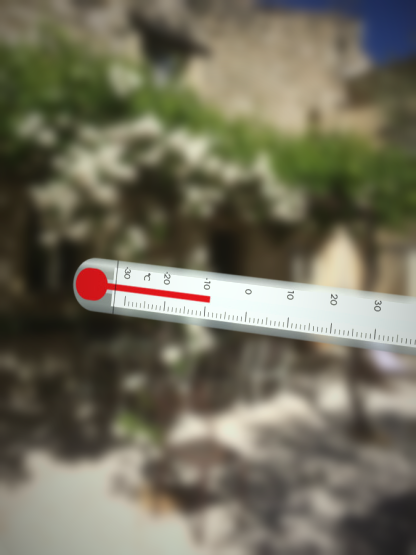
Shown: -9
